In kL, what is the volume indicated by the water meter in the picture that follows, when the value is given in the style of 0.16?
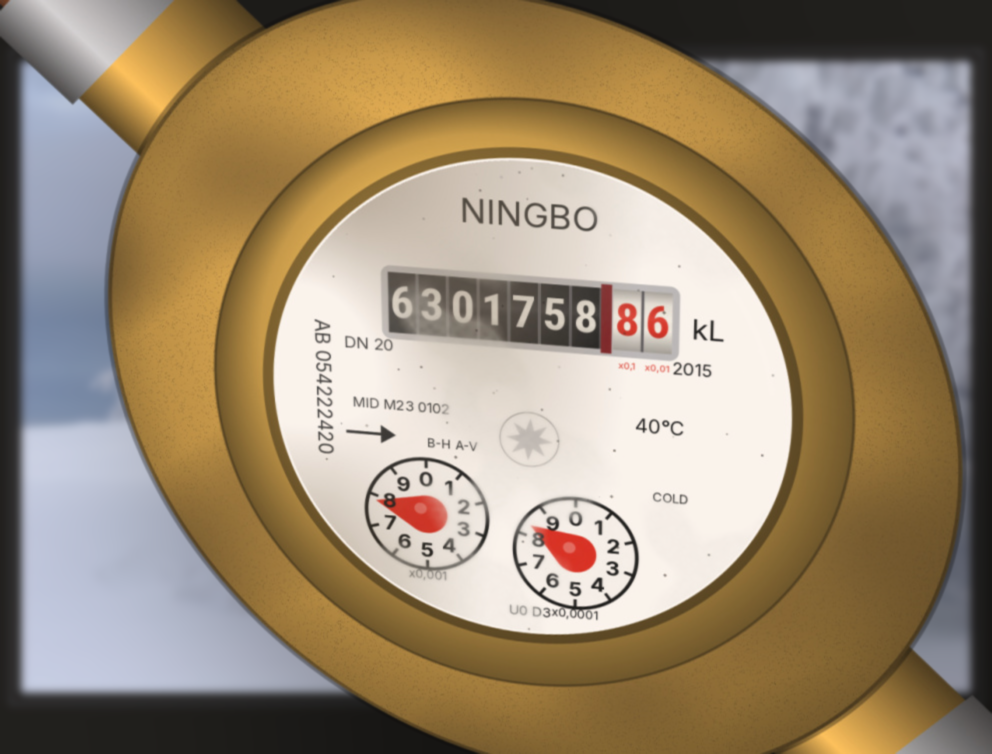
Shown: 6301758.8678
